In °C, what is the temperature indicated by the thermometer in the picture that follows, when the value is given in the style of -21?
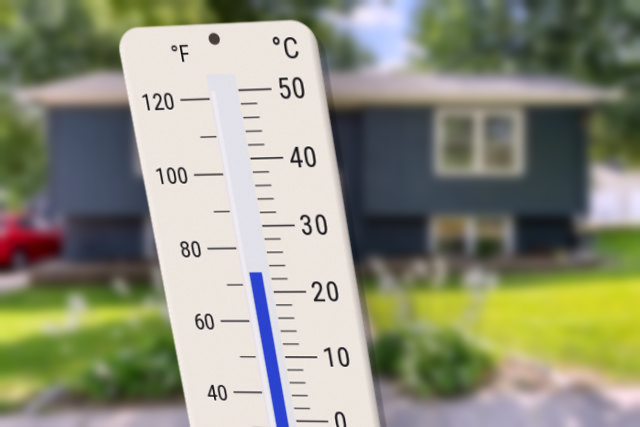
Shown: 23
